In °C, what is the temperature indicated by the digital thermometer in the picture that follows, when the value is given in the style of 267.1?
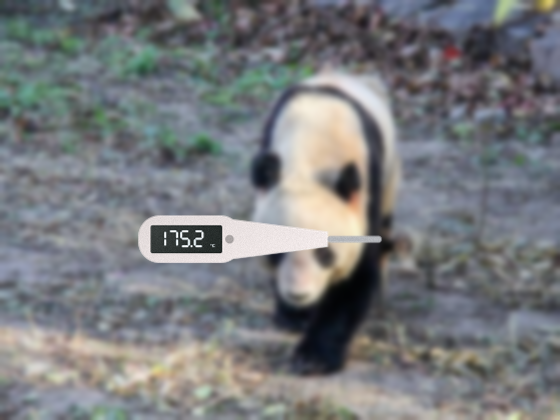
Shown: 175.2
